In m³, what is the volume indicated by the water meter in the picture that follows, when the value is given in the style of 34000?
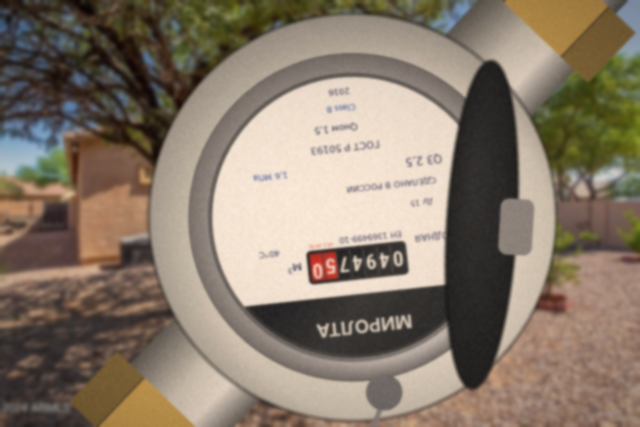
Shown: 4947.50
